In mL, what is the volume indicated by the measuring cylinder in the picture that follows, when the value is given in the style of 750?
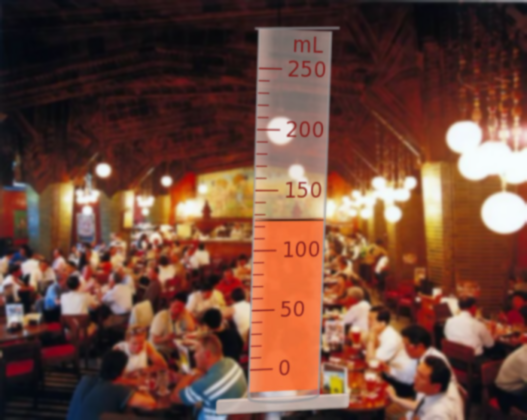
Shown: 125
